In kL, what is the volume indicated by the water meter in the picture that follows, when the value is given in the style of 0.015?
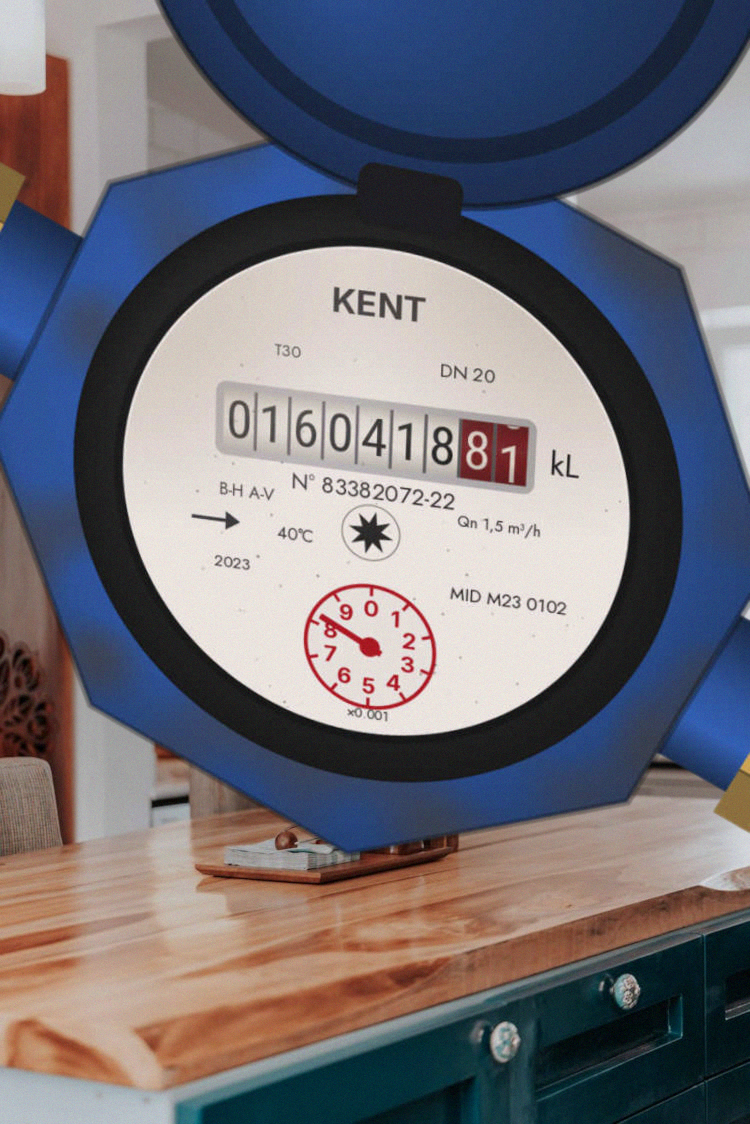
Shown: 160418.808
